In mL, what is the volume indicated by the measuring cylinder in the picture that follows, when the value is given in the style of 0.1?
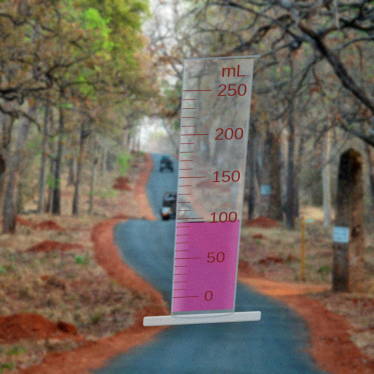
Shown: 95
